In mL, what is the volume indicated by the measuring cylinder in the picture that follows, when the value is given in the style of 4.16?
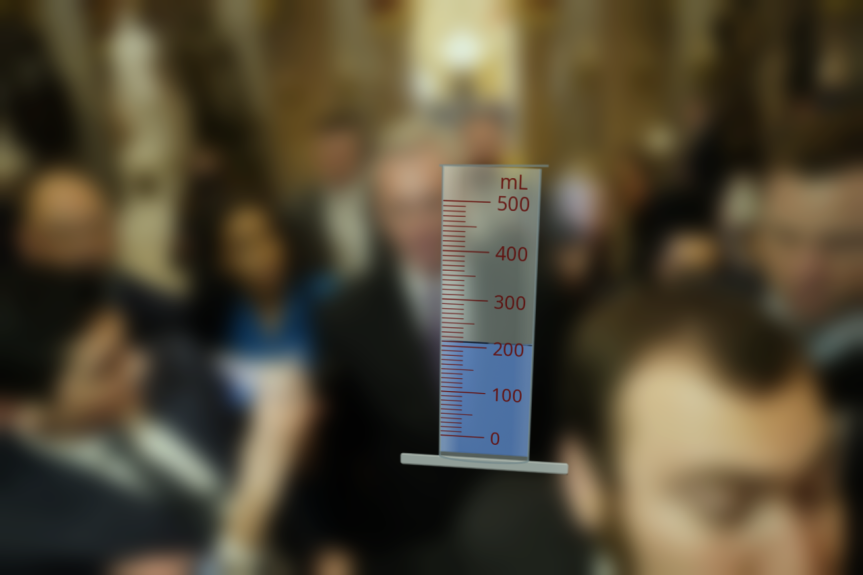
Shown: 210
